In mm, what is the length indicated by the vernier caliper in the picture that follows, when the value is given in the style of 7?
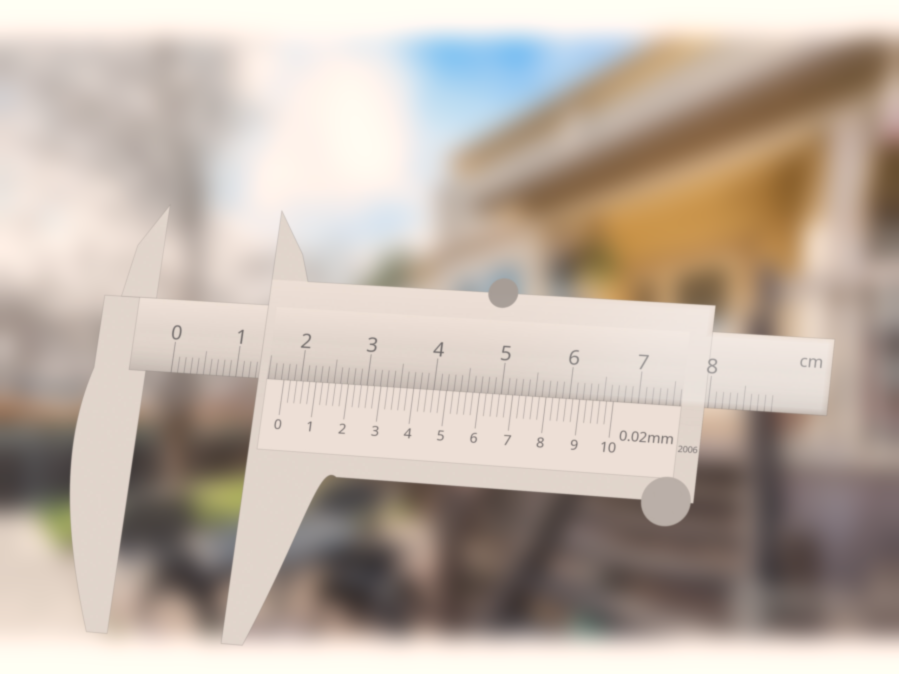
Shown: 17.4
